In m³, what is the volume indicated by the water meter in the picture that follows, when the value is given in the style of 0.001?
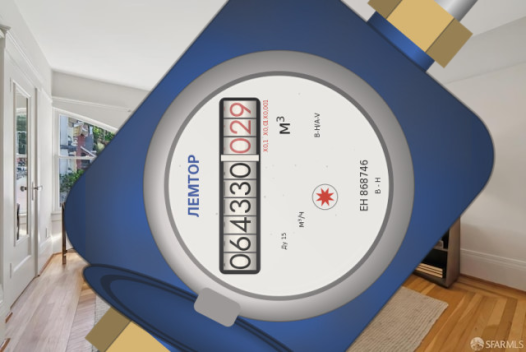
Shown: 64330.029
